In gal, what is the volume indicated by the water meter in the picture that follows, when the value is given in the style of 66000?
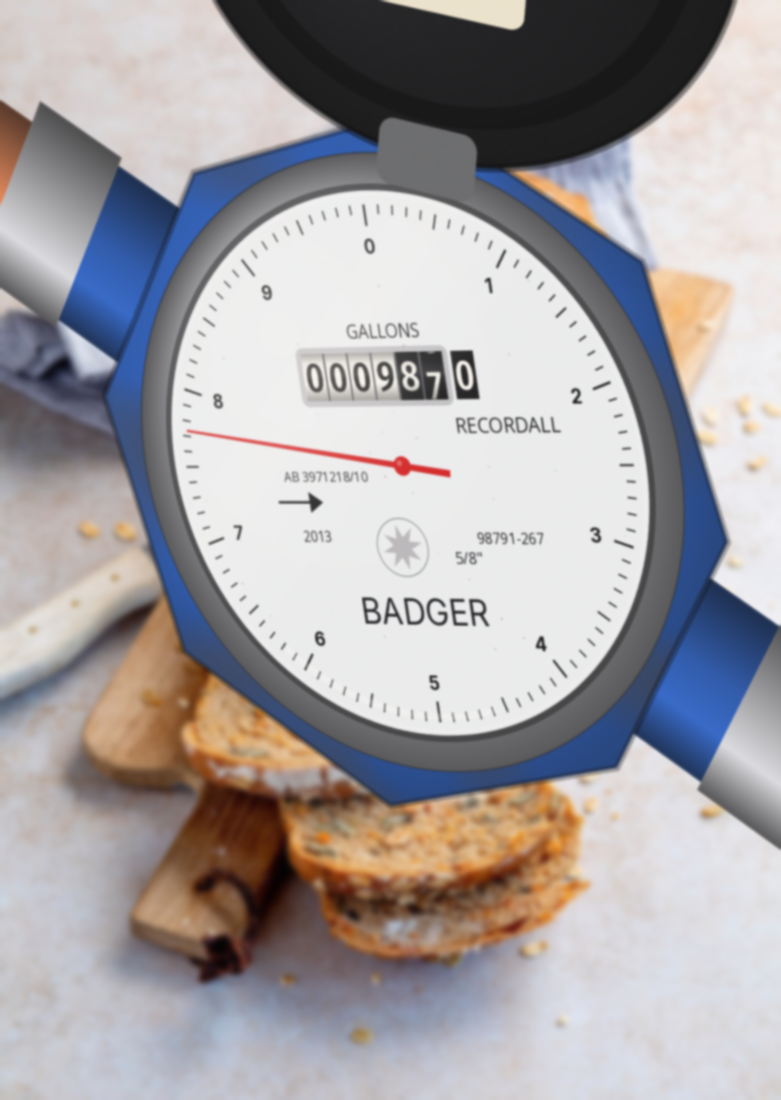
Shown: 9867.7
